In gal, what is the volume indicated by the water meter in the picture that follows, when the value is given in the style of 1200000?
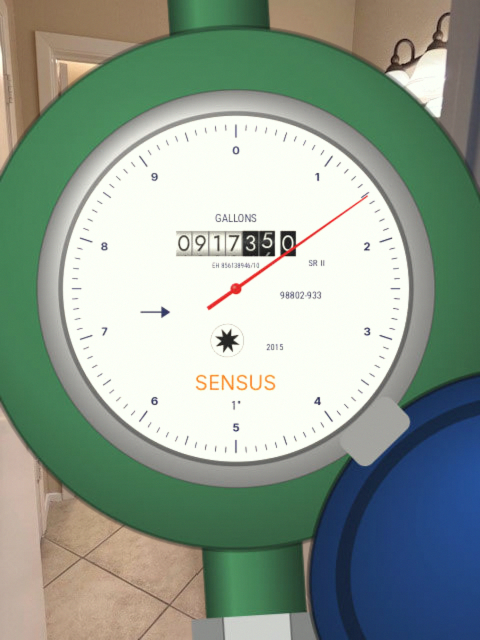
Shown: 917351.5
